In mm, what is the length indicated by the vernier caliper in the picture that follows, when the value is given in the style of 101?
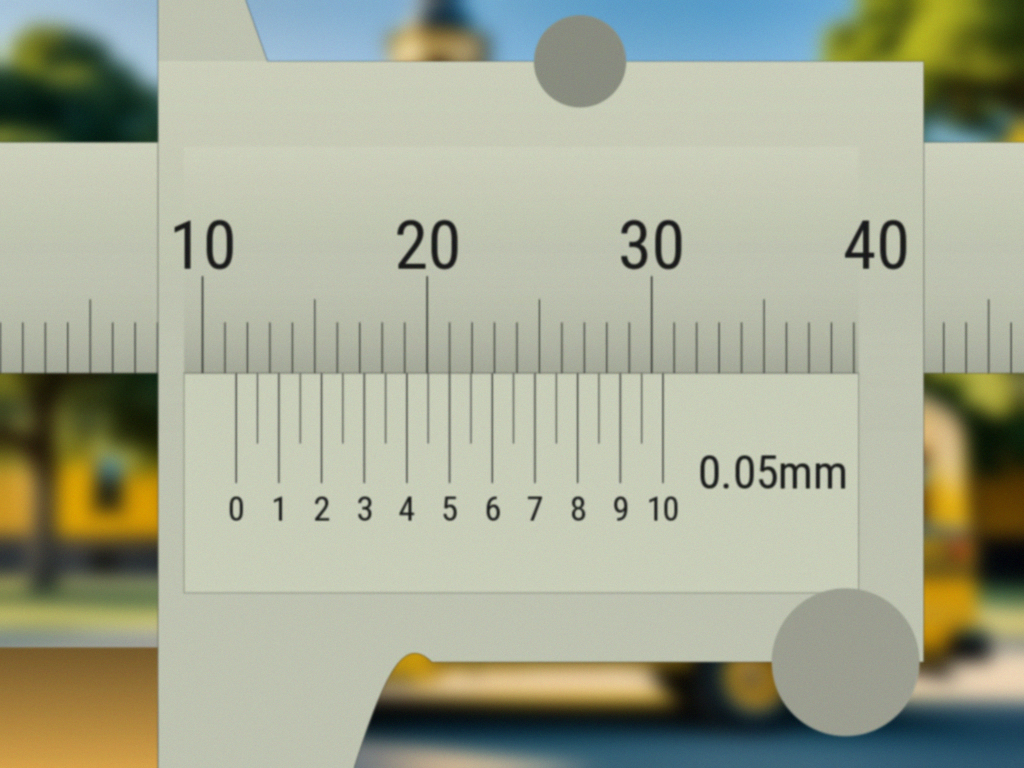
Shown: 11.5
